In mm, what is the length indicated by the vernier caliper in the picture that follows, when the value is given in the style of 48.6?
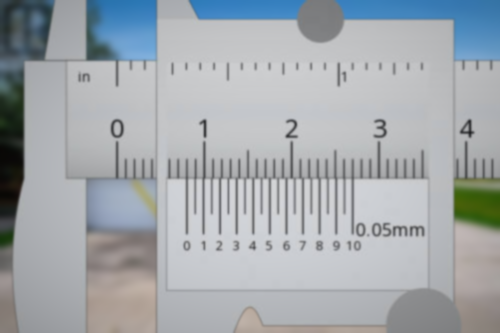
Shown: 8.0
